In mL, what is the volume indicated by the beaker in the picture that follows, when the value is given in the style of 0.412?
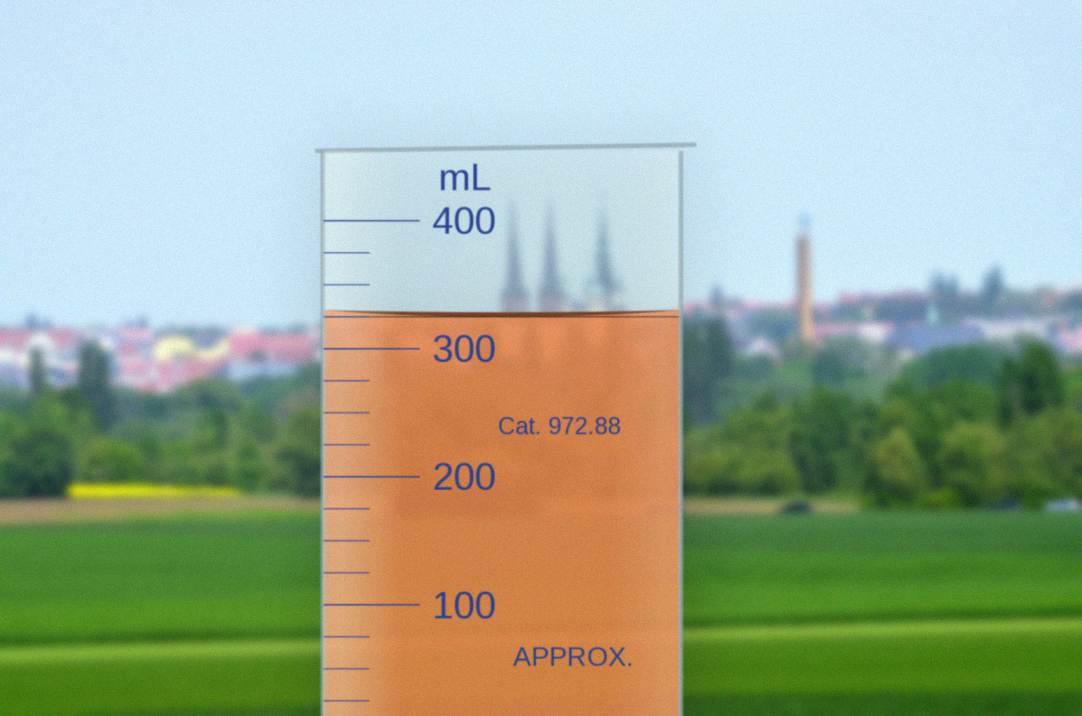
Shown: 325
